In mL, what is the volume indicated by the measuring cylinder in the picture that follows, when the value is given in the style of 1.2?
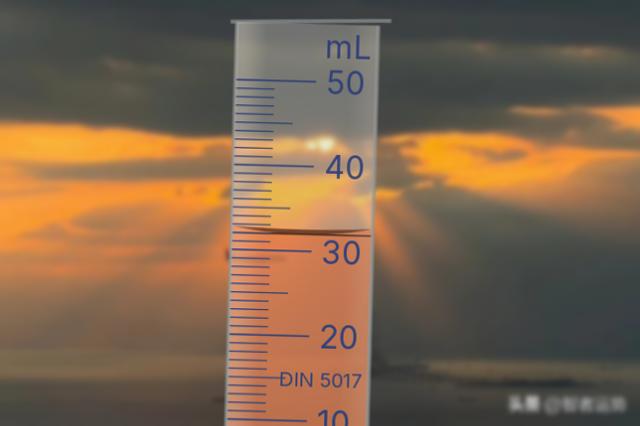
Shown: 32
